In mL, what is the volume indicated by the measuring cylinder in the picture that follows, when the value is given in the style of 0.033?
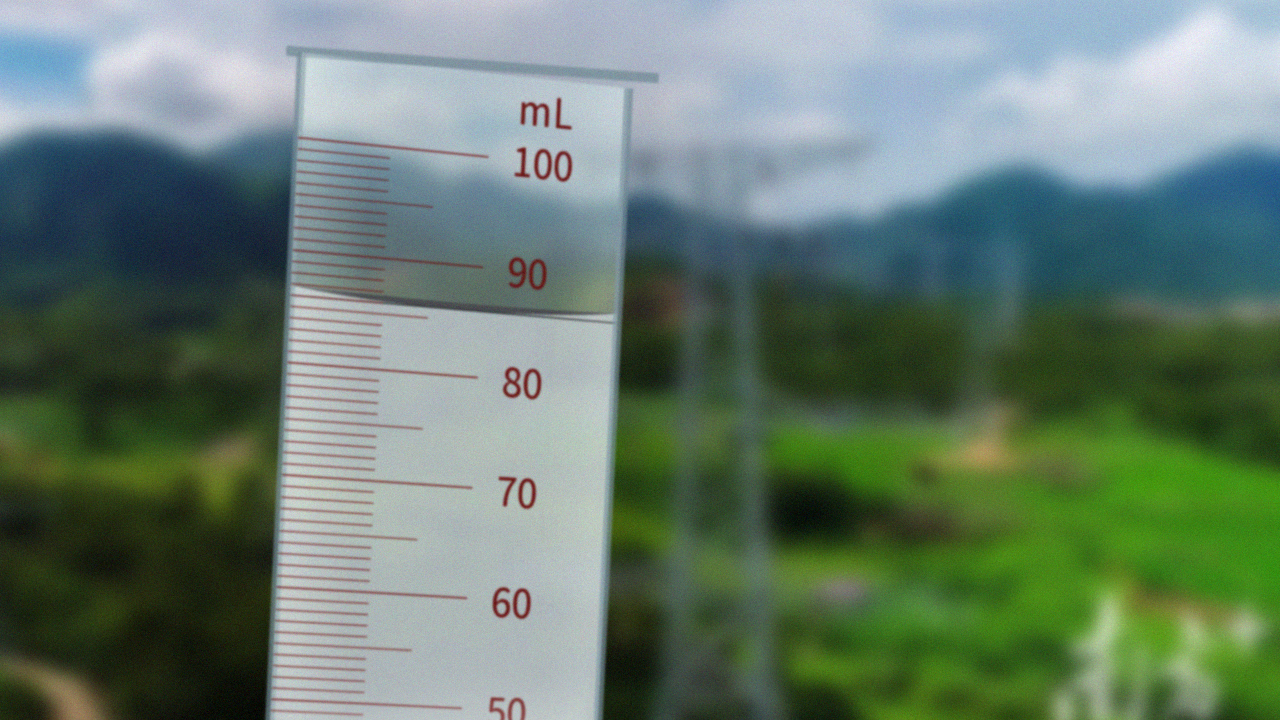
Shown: 86
